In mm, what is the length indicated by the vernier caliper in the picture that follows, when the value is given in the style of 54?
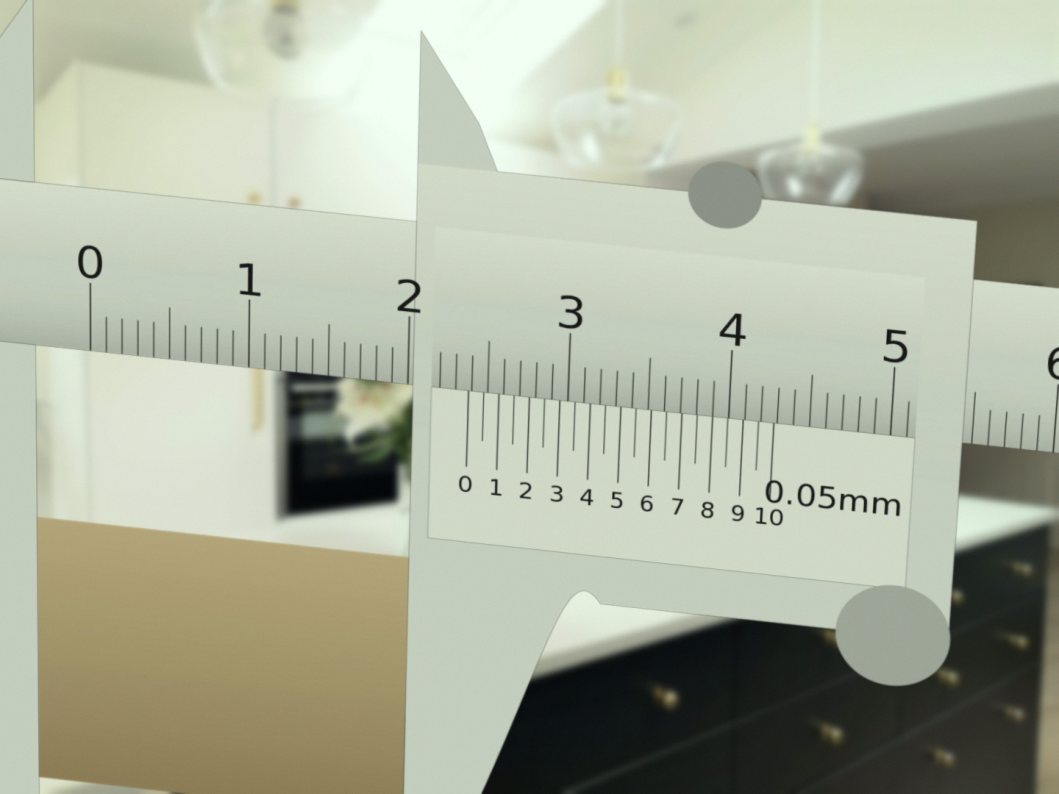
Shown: 23.8
